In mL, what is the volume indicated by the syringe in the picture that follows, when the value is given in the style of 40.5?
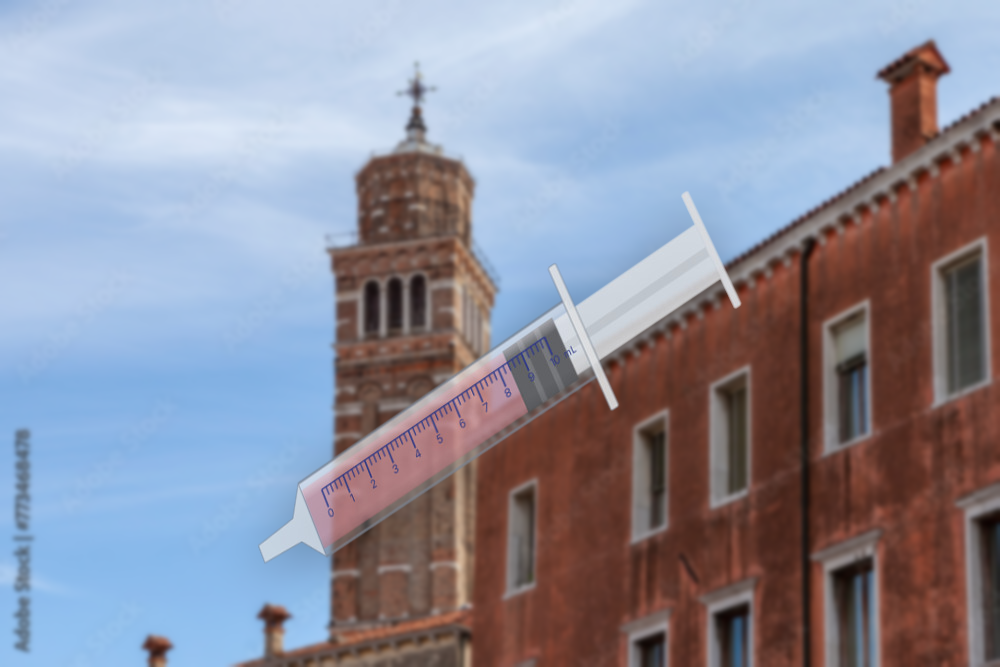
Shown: 8.4
